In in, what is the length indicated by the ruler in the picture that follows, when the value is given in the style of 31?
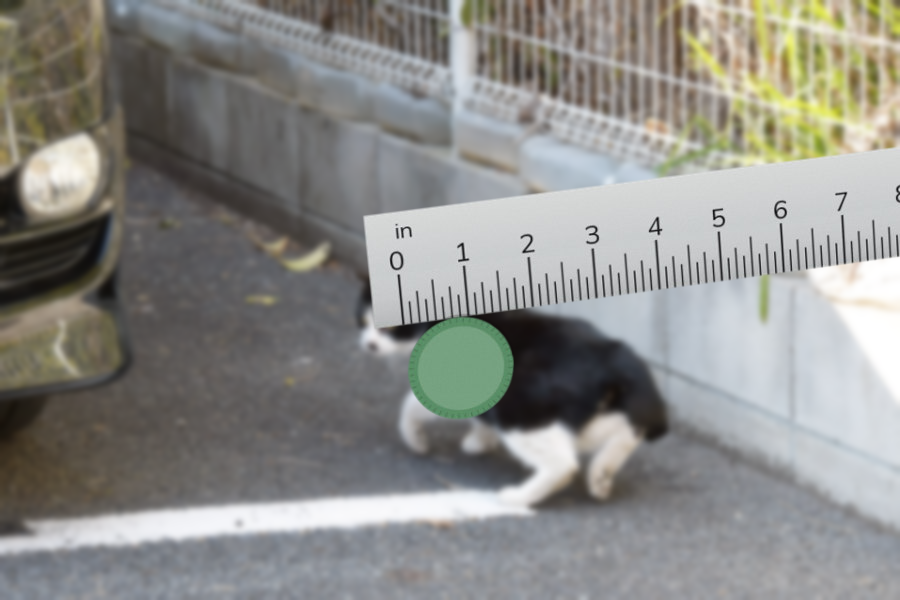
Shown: 1.625
